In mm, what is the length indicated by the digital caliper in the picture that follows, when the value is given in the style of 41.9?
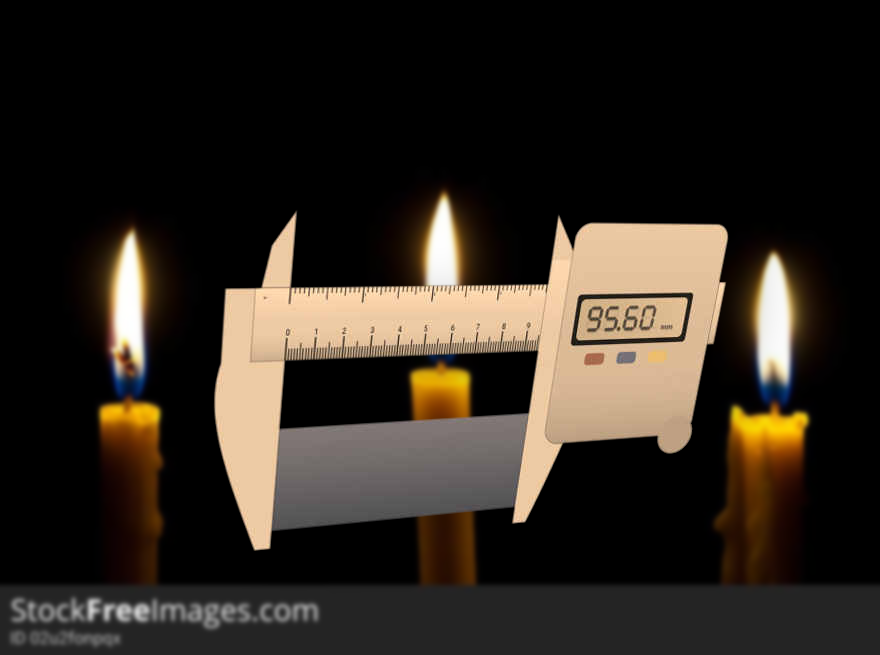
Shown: 95.60
